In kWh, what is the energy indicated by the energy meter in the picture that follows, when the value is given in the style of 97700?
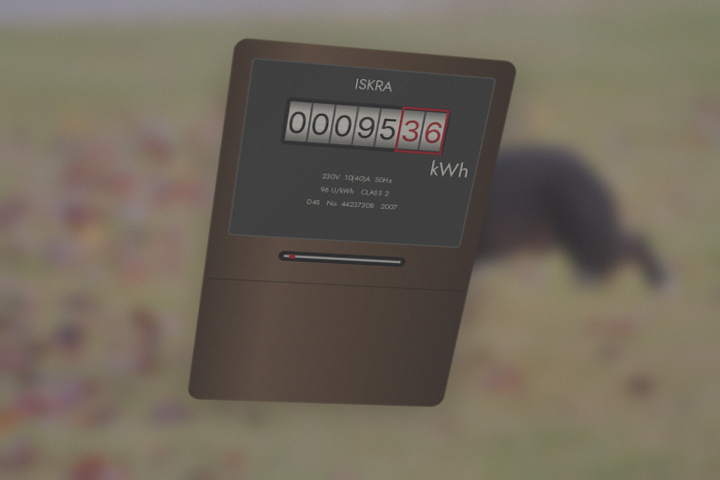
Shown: 95.36
